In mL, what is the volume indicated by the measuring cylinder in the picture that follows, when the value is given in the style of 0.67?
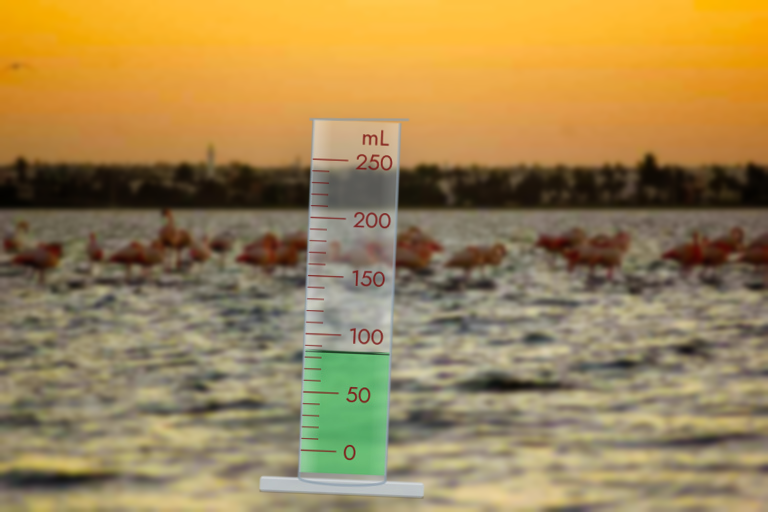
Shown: 85
